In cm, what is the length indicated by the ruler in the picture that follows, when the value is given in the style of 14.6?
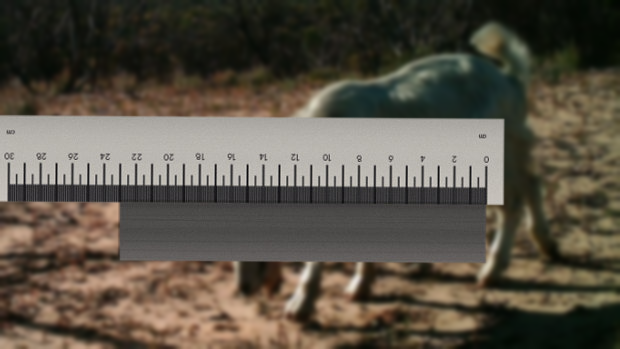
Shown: 23
